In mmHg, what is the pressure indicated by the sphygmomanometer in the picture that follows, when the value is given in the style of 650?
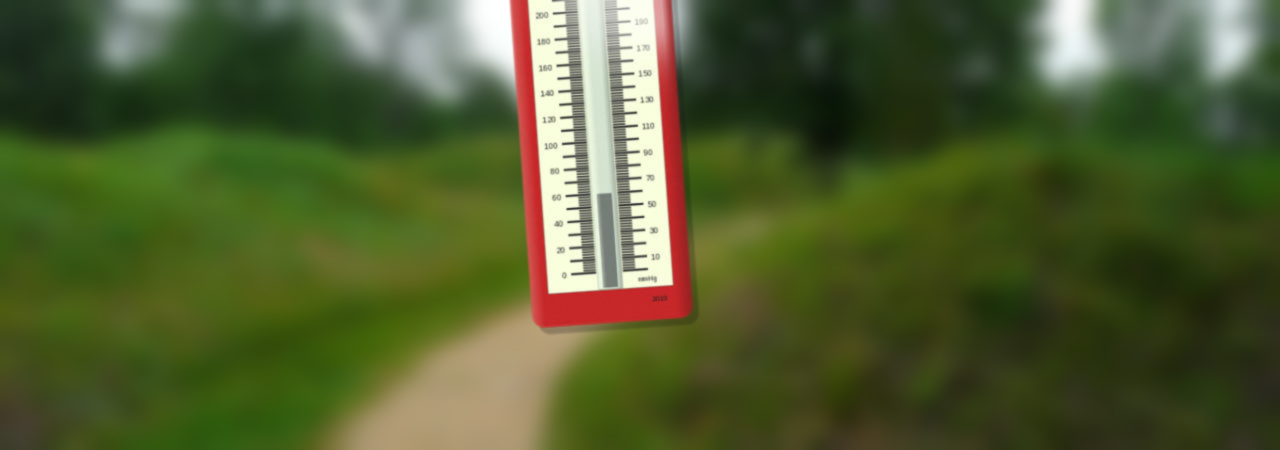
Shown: 60
